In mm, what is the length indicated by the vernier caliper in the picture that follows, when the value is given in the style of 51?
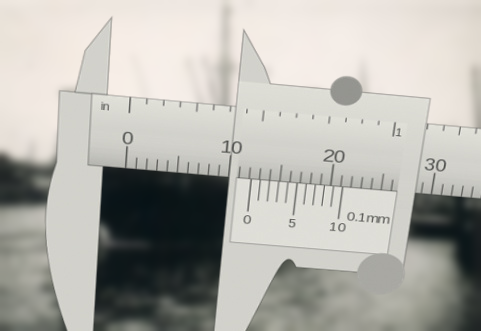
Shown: 12.2
